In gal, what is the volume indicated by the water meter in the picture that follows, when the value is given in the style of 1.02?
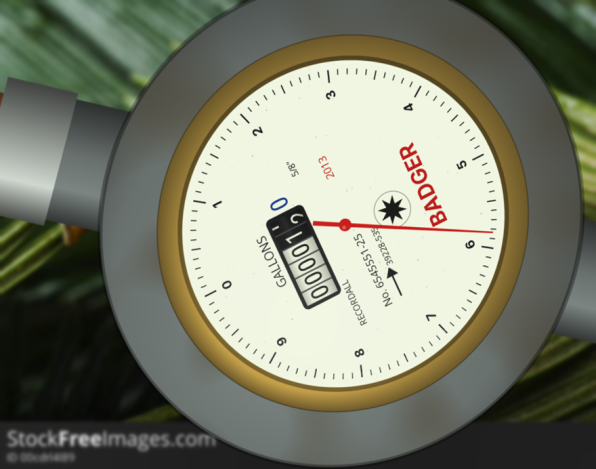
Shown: 115.8
